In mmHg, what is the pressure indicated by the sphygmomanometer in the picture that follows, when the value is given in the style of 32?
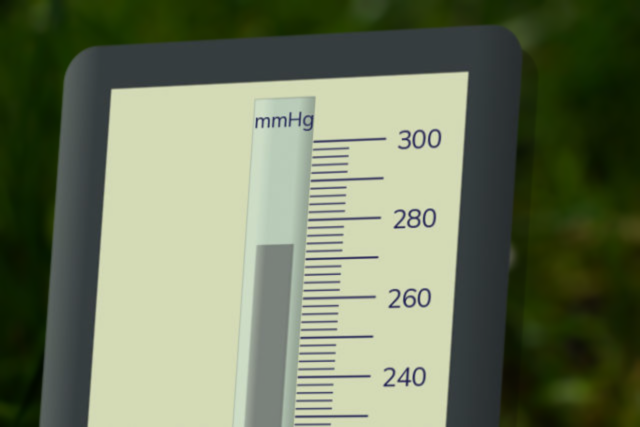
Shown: 274
